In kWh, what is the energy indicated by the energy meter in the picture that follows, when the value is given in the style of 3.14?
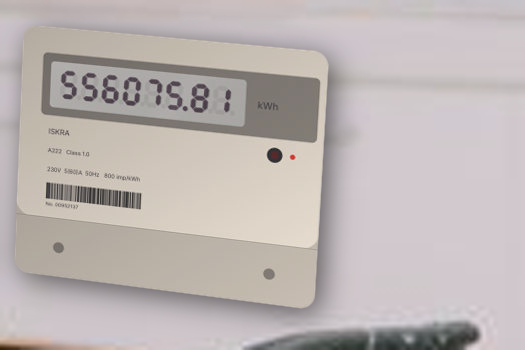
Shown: 556075.81
